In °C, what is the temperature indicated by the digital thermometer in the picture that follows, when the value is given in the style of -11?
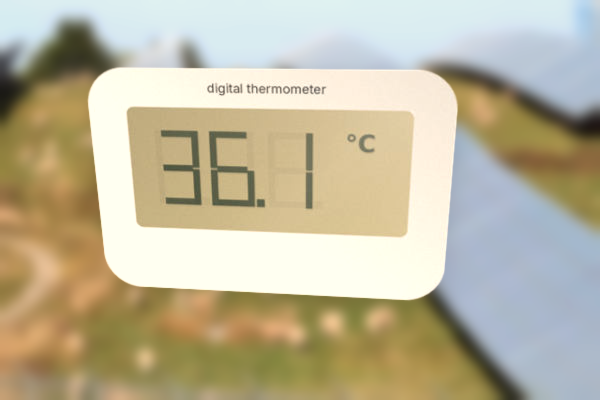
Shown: 36.1
